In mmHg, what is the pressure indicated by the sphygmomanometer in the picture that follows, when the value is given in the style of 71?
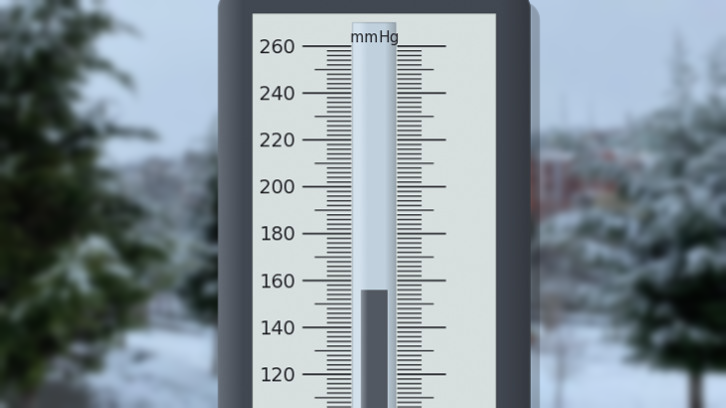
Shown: 156
